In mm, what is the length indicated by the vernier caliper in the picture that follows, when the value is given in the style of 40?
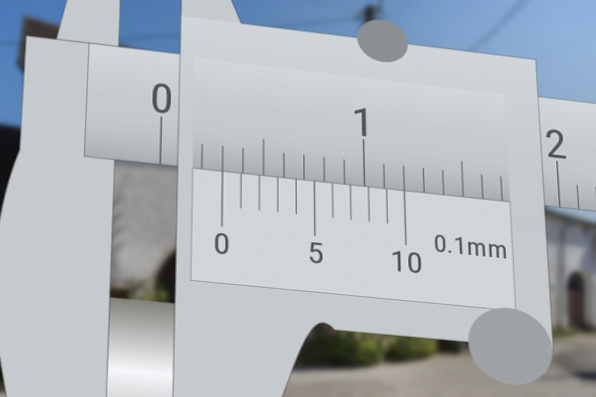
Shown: 3.0
